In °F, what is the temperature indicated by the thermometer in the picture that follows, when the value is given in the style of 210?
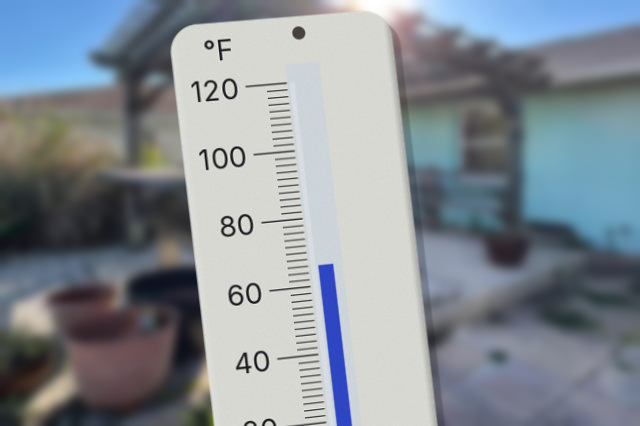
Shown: 66
